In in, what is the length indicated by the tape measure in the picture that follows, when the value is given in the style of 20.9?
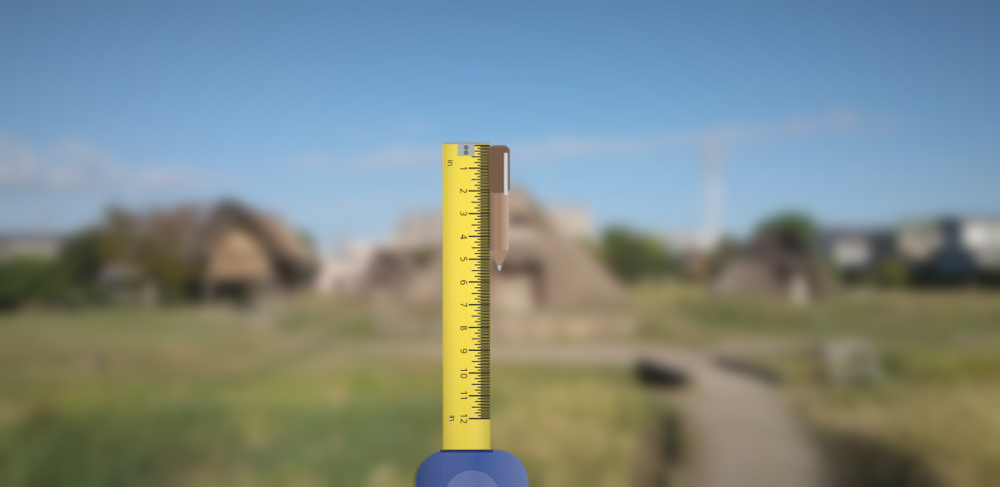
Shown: 5.5
